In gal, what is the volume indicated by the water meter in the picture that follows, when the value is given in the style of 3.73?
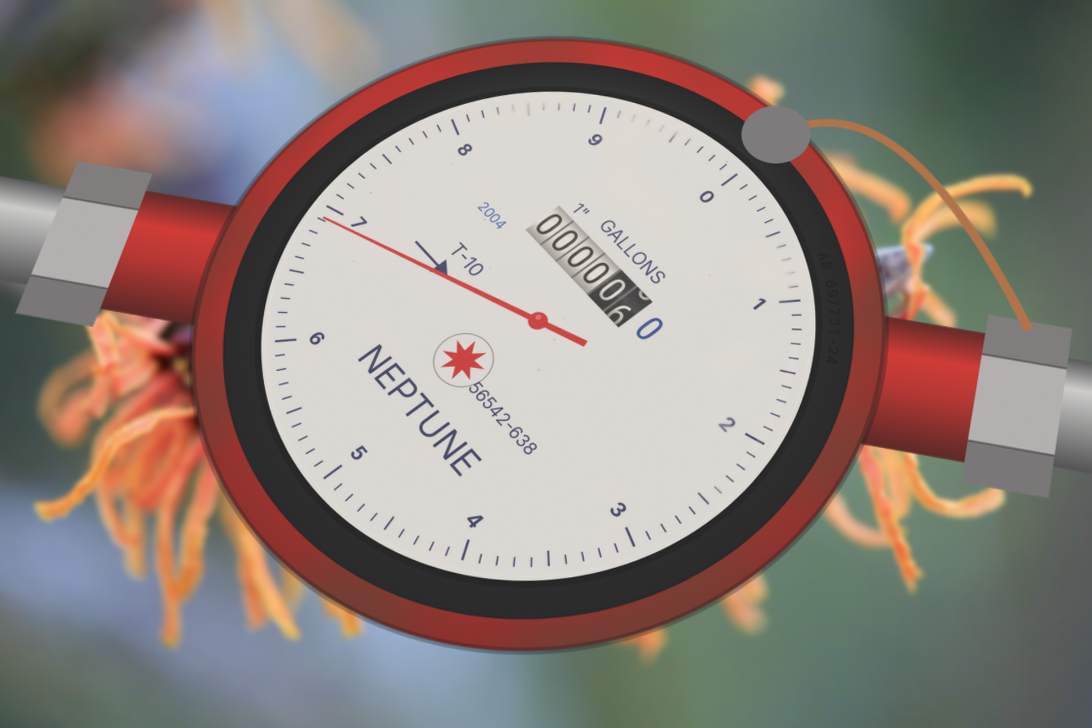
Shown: 56.9
